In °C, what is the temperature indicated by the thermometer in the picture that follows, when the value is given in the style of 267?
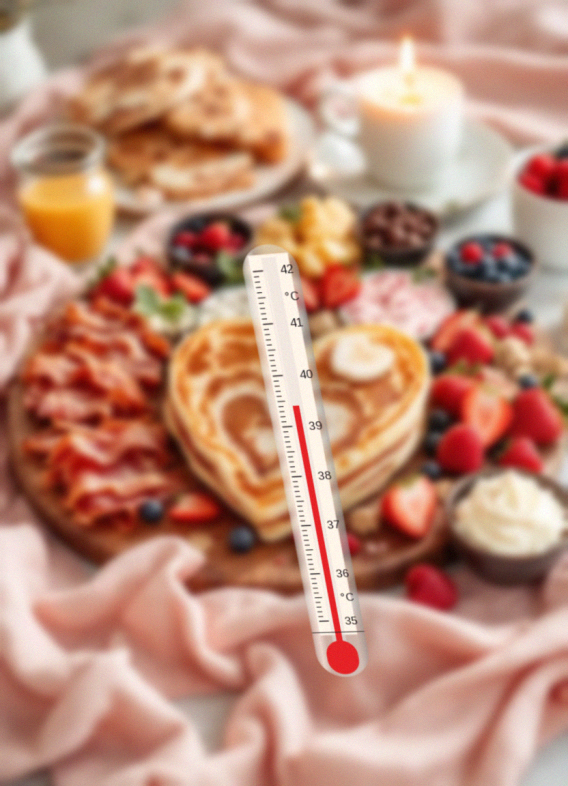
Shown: 39.4
